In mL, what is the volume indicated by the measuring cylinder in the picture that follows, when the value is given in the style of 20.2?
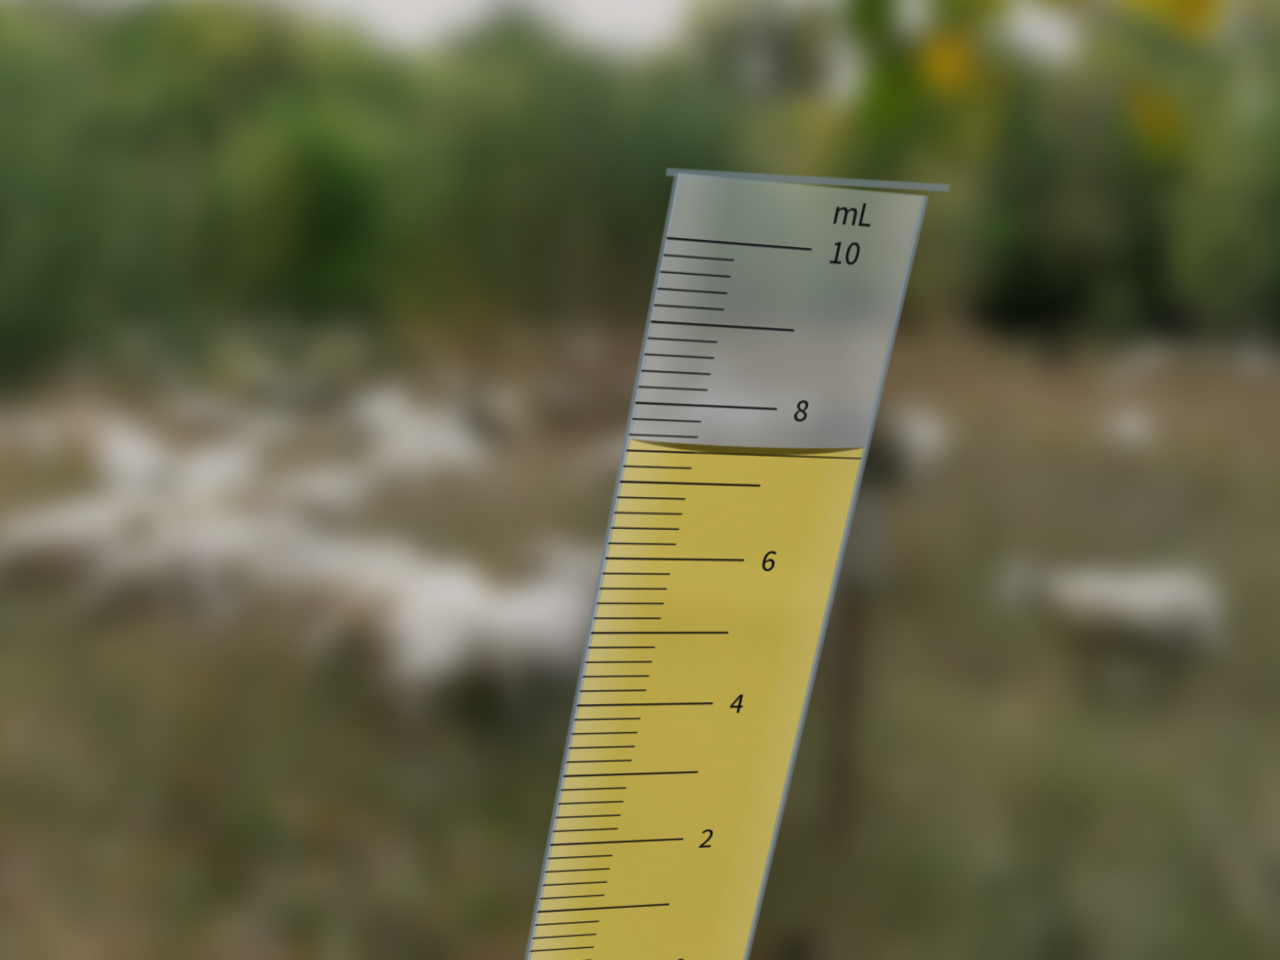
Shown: 7.4
